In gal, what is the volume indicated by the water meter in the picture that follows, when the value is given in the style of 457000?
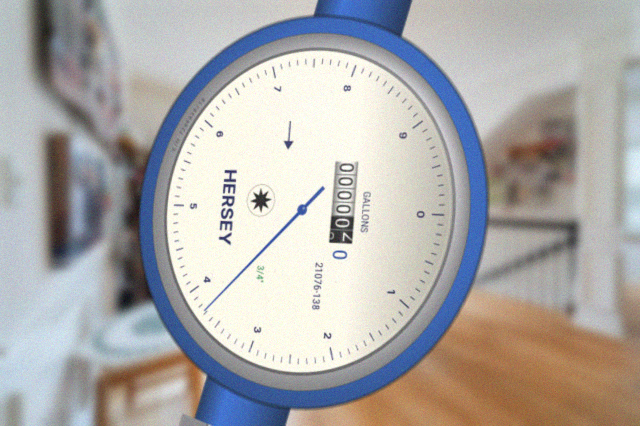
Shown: 23.7
